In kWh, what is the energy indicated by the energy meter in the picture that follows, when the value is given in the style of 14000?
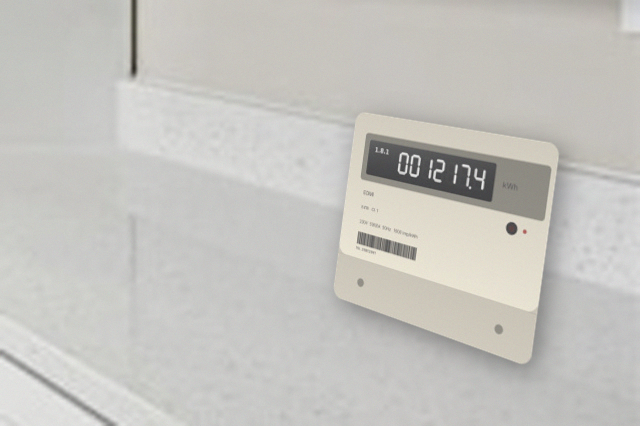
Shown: 1217.4
